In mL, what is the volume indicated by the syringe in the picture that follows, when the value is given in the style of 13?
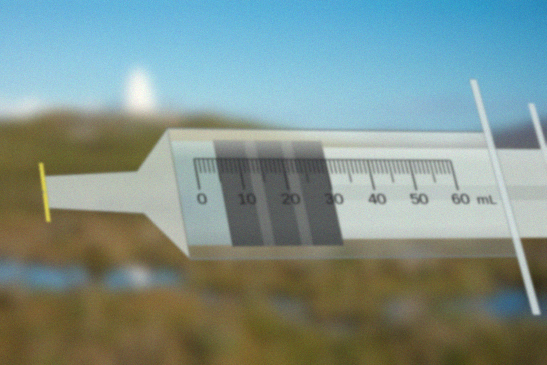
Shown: 5
